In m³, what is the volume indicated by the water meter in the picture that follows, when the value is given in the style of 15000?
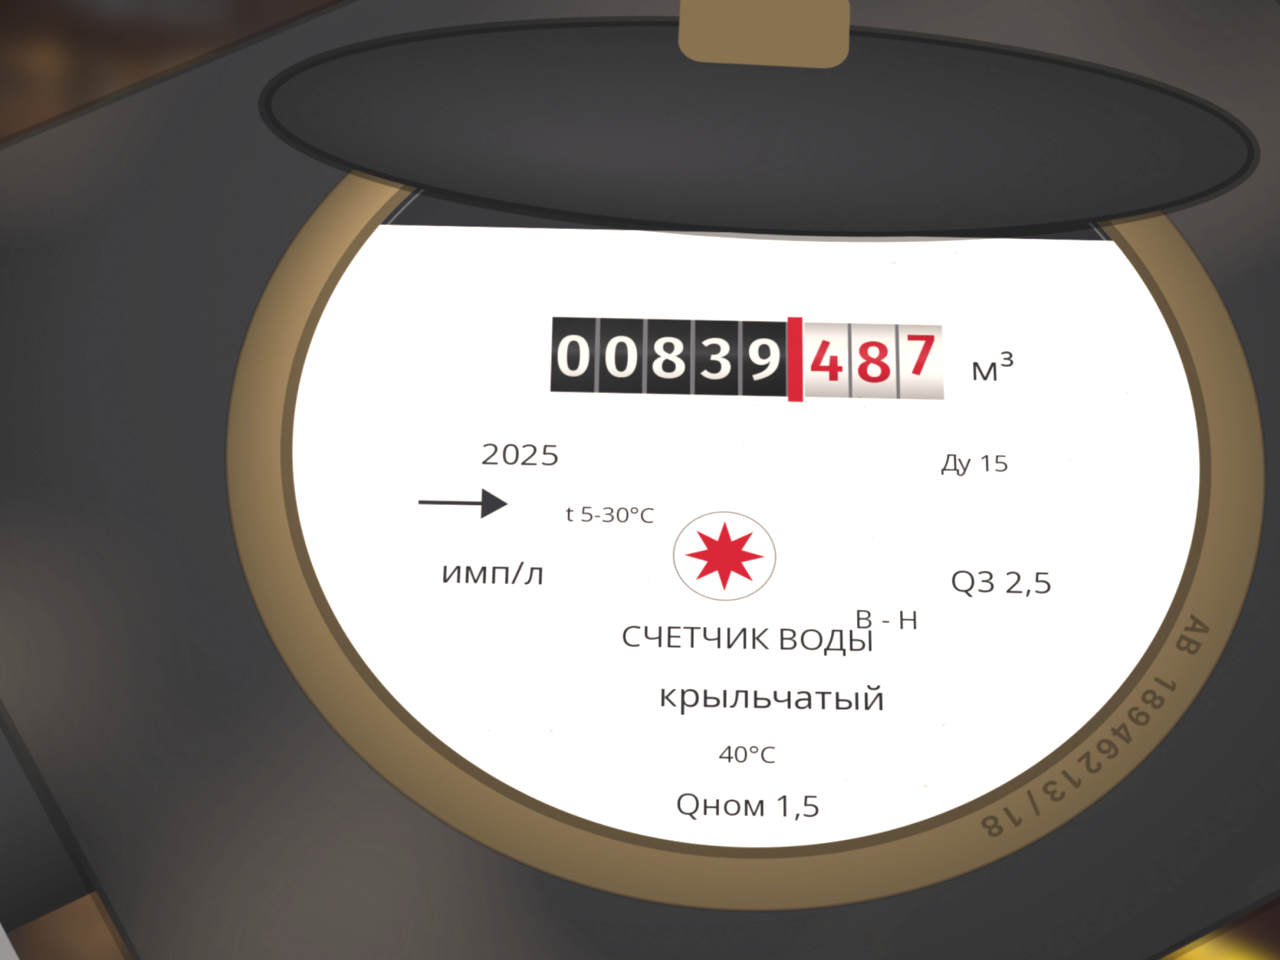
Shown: 839.487
